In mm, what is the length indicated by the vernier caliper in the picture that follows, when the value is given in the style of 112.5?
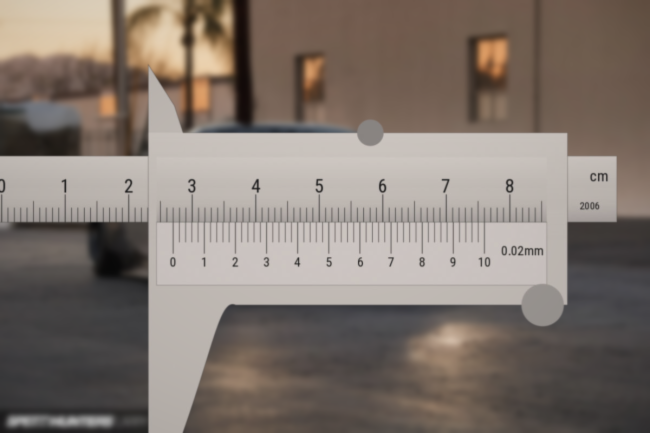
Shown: 27.0
